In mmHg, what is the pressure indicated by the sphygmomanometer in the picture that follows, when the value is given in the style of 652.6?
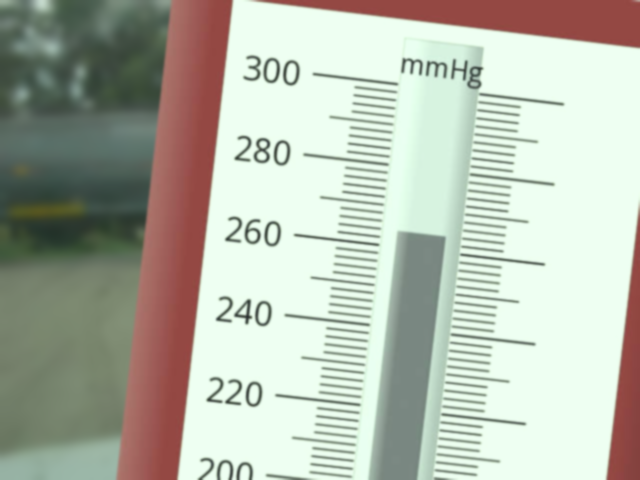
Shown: 264
